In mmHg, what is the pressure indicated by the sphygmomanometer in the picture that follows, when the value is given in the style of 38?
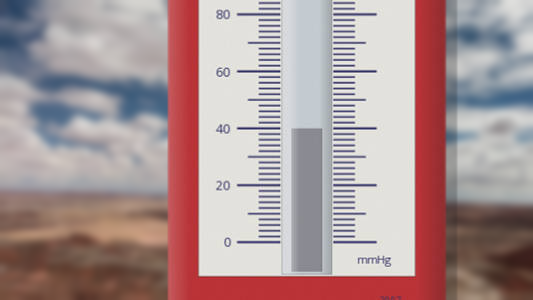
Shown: 40
